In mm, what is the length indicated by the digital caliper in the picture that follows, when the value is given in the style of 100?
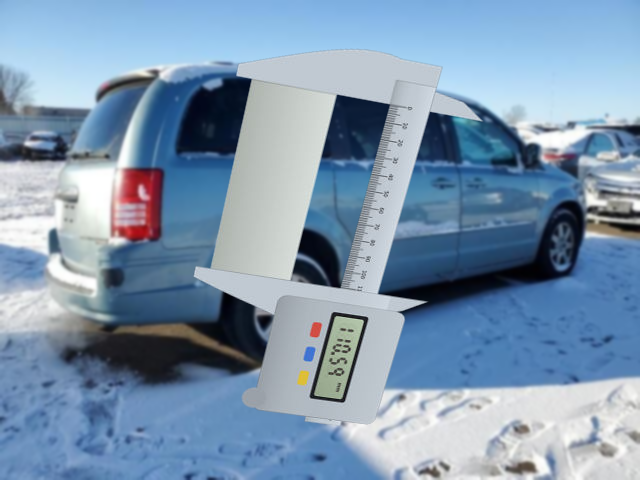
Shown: 110.59
